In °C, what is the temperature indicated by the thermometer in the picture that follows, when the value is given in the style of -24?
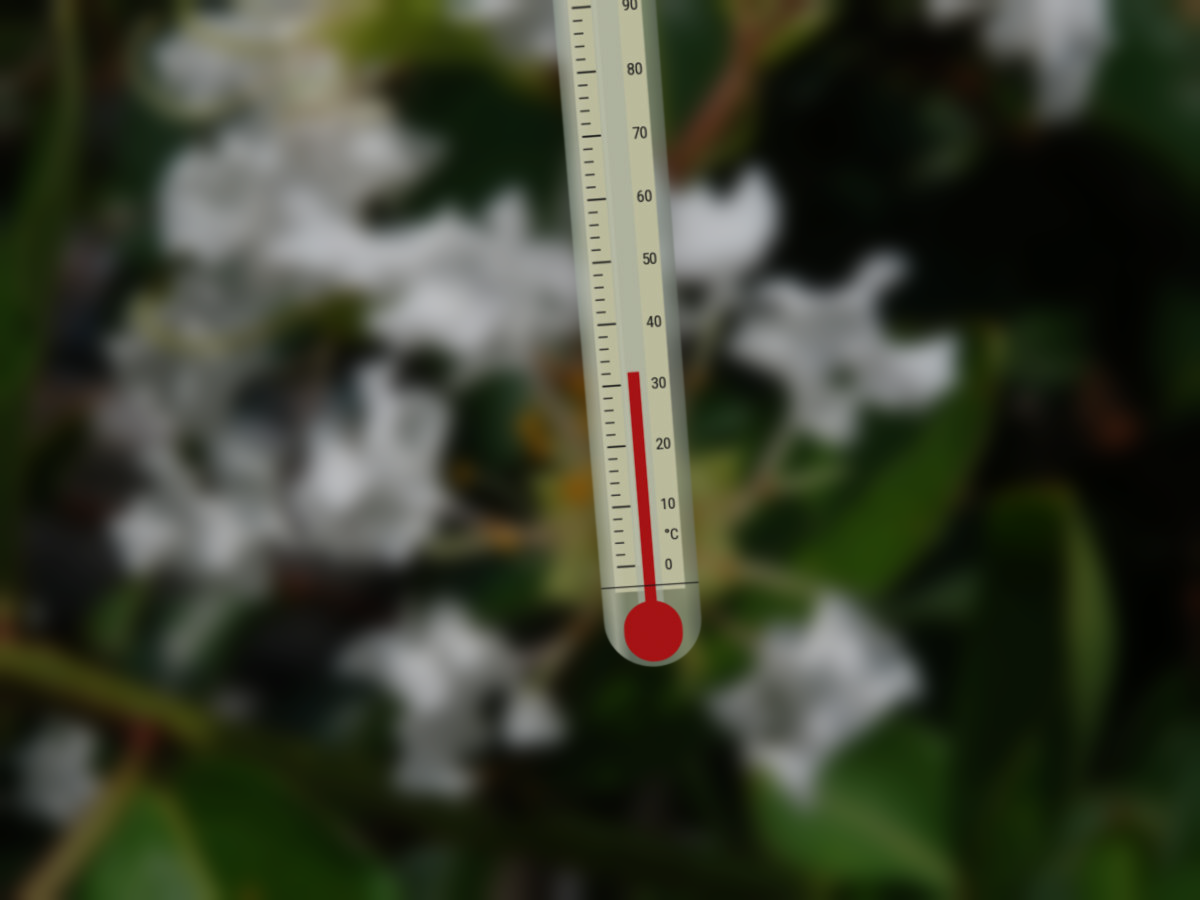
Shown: 32
